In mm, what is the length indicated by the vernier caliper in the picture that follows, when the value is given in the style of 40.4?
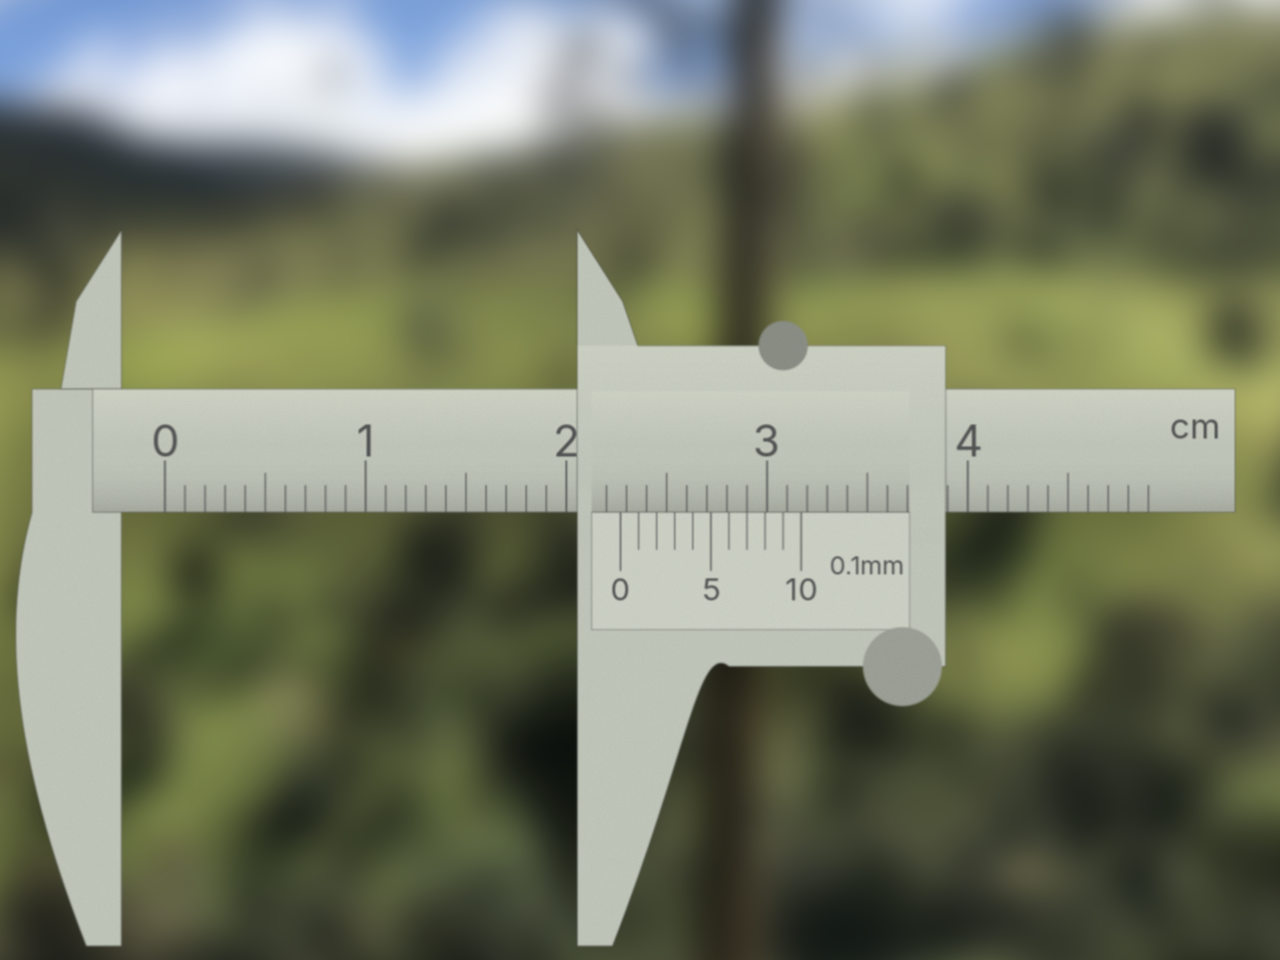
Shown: 22.7
